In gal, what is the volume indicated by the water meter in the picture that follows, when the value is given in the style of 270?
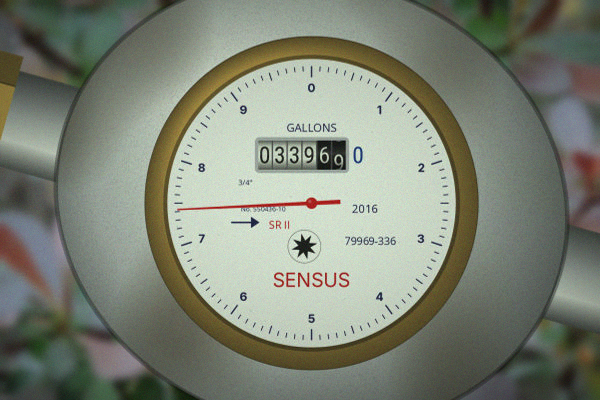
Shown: 339687.4
